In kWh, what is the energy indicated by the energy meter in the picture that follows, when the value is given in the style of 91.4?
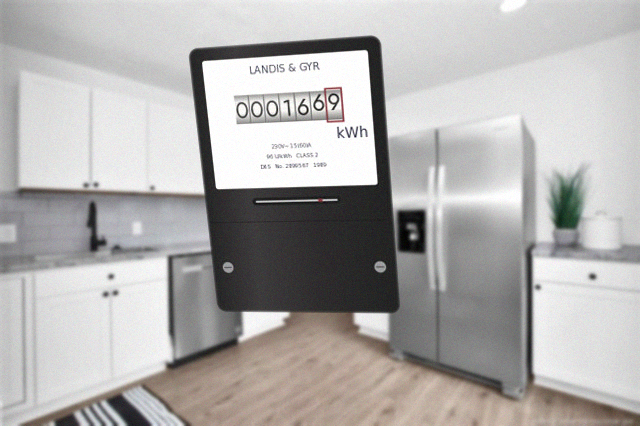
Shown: 166.9
